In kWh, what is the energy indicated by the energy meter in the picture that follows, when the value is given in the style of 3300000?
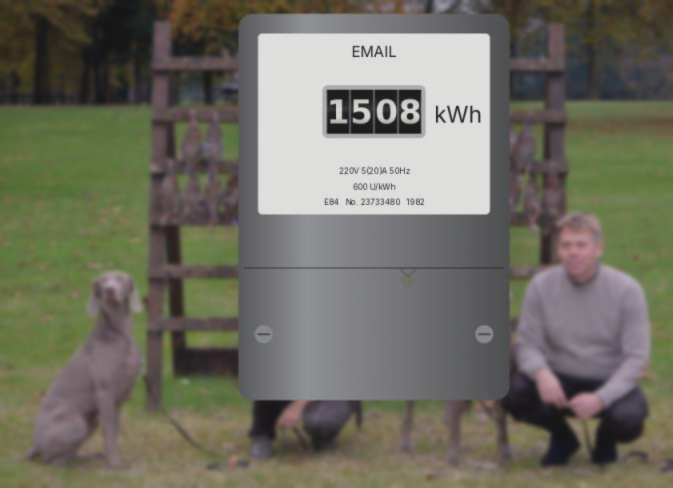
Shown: 1508
